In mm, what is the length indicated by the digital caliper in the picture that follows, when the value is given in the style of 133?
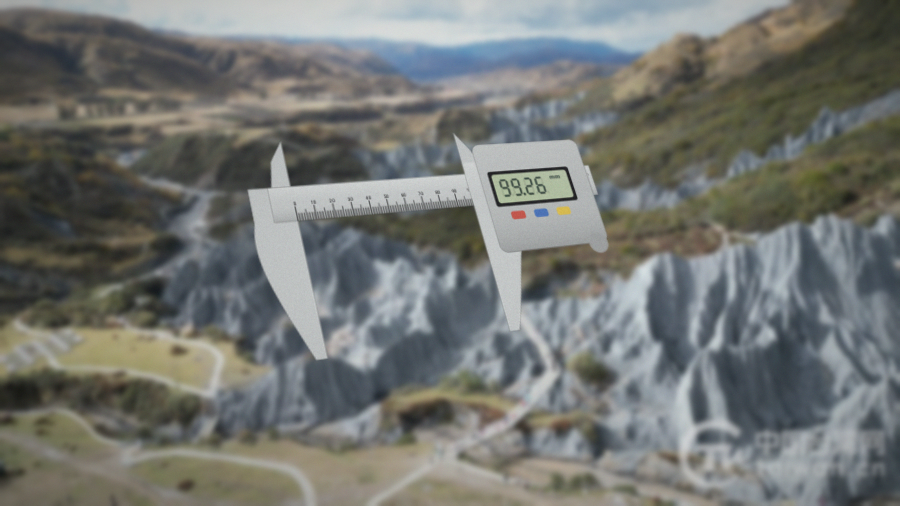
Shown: 99.26
